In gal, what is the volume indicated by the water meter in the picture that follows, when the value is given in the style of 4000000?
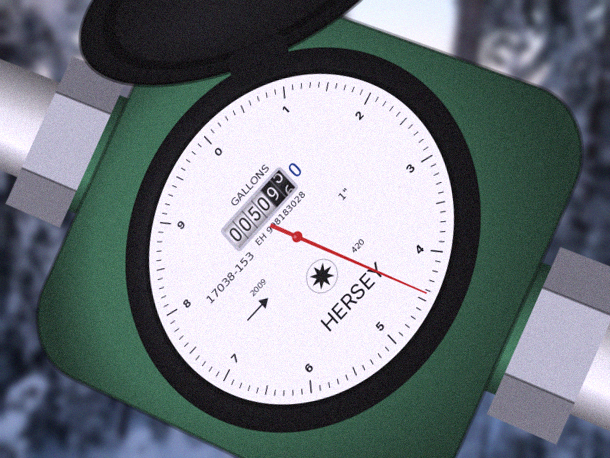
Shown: 50954.4
